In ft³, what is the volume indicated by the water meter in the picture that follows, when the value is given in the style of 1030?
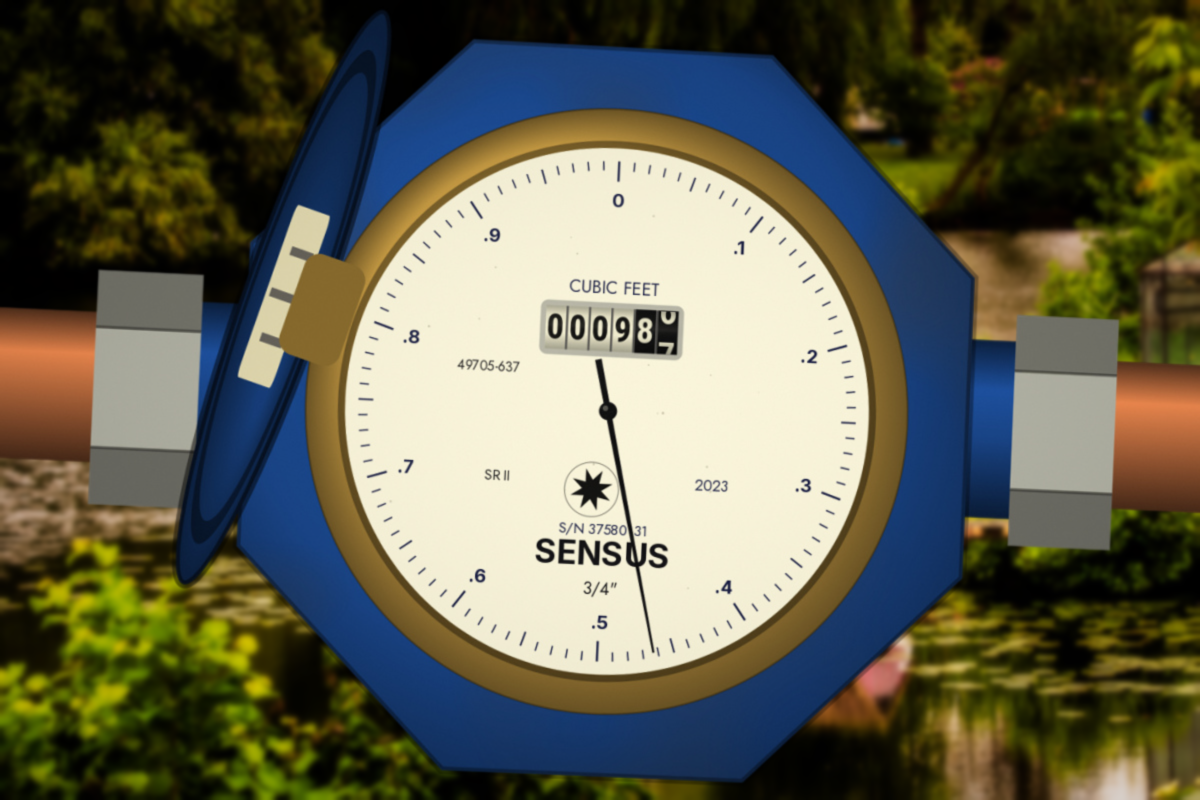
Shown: 986.46
